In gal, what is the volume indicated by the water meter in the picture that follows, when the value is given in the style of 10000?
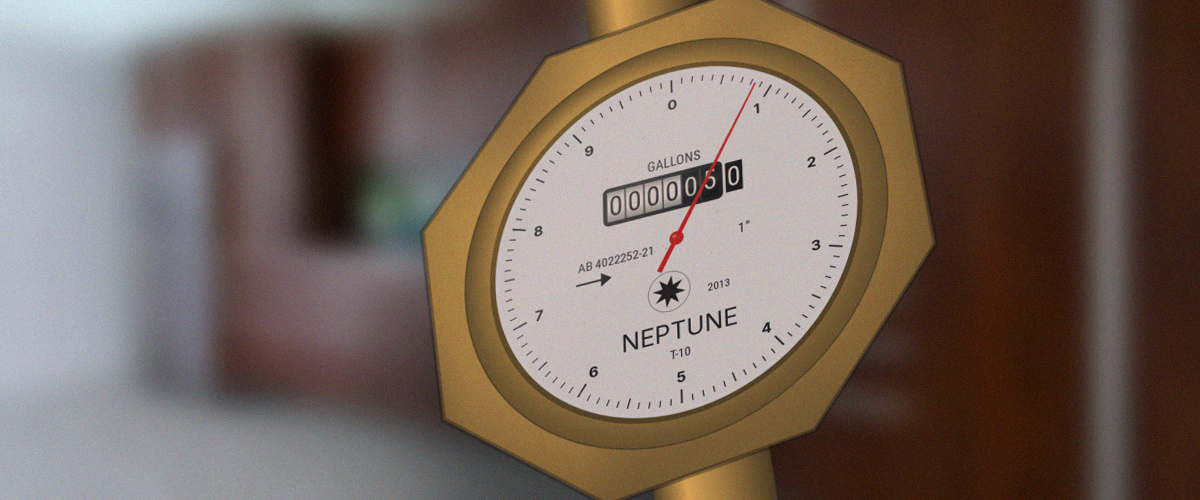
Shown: 50.8
